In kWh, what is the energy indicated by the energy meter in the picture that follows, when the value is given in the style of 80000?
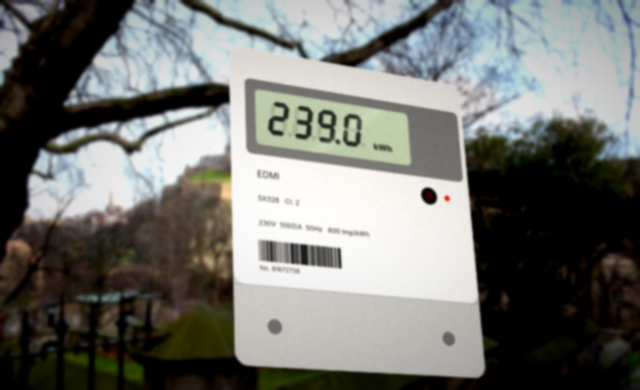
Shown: 239.0
